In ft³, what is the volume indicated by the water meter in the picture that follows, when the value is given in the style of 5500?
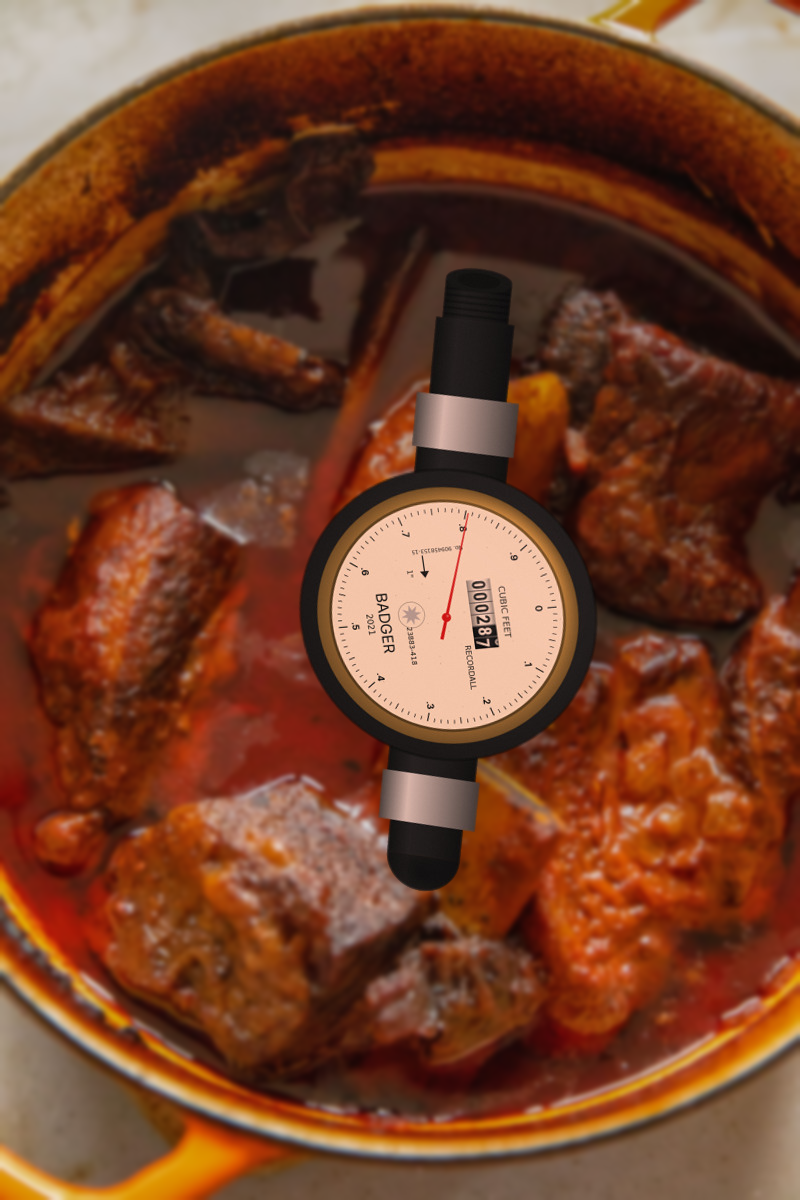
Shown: 286.80
